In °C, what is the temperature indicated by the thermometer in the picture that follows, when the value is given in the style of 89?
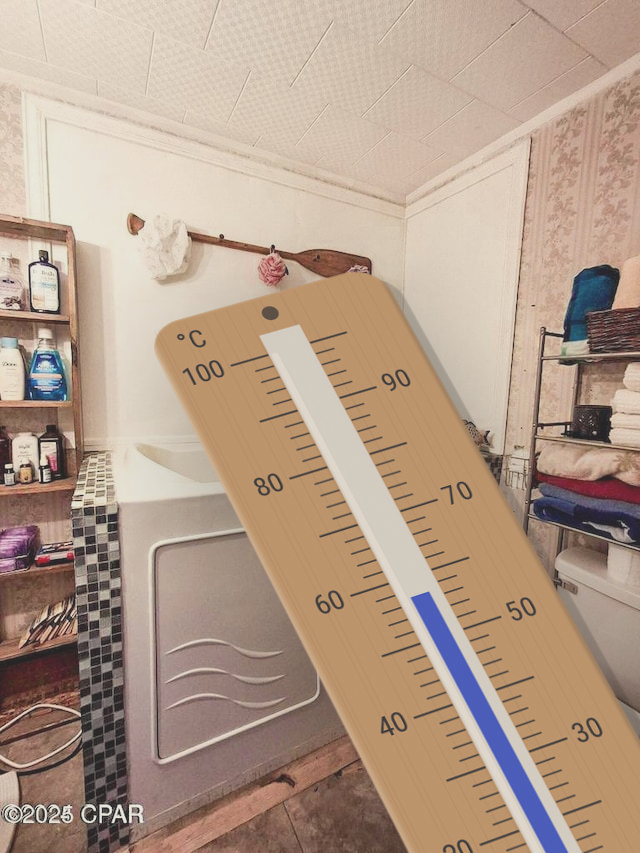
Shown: 57
